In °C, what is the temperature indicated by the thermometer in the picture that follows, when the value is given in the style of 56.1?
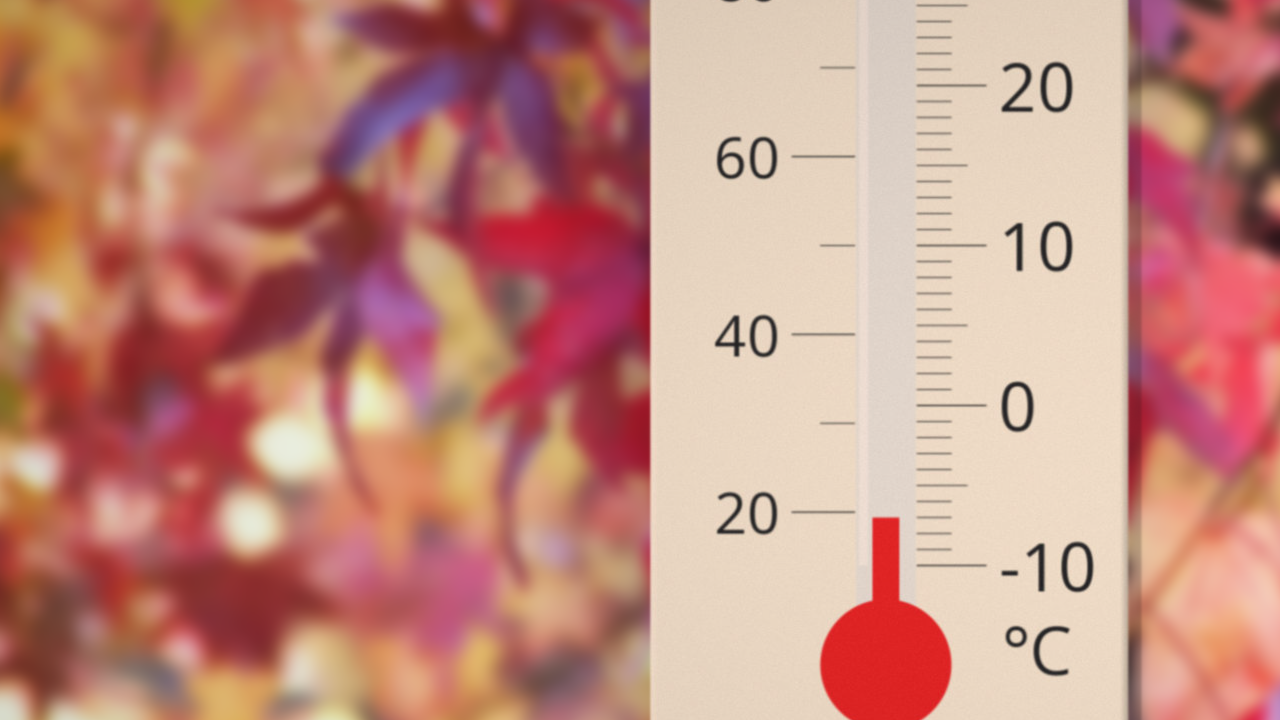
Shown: -7
